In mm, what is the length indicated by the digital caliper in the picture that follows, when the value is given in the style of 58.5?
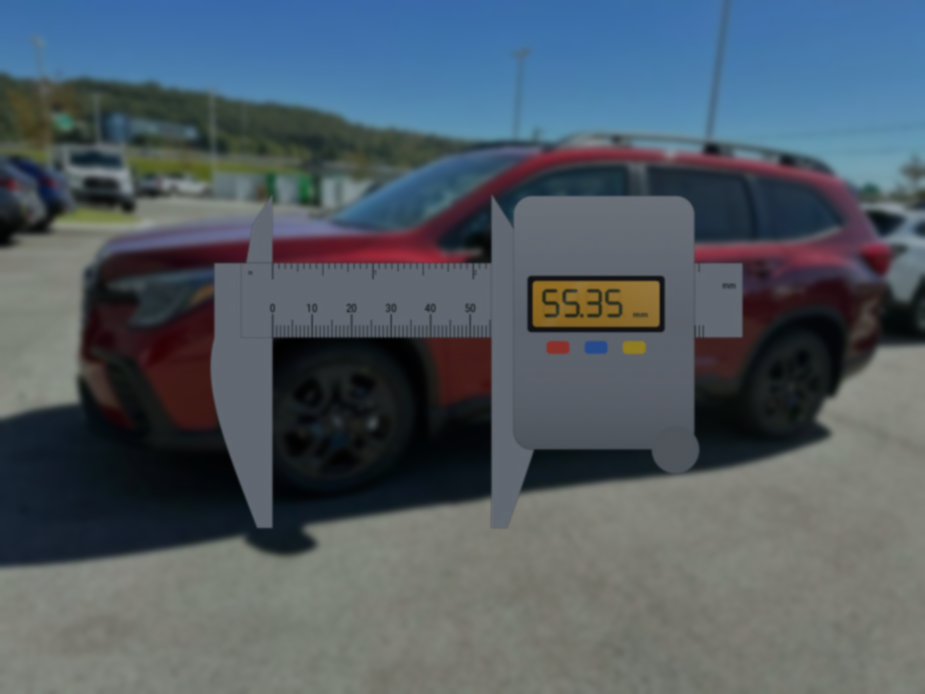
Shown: 55.35
